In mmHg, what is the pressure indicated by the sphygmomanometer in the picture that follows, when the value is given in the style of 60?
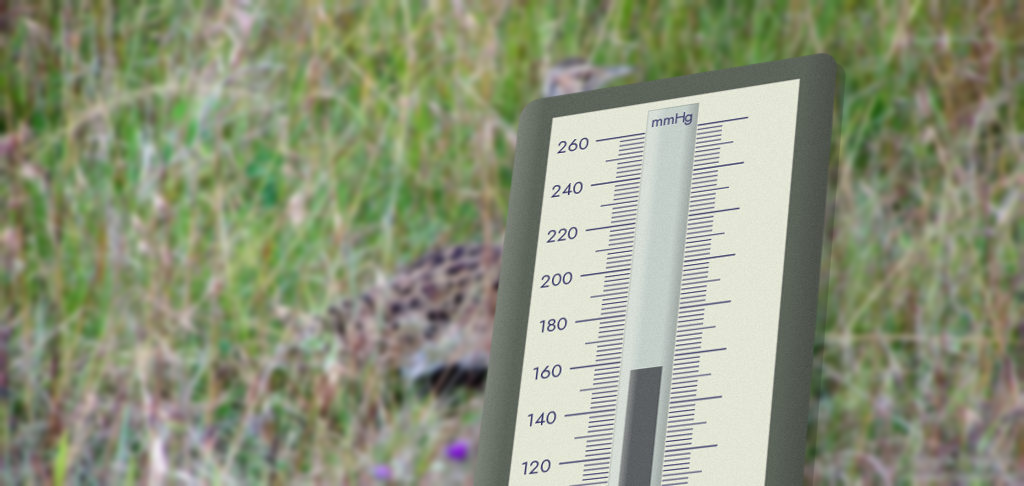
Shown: 156
